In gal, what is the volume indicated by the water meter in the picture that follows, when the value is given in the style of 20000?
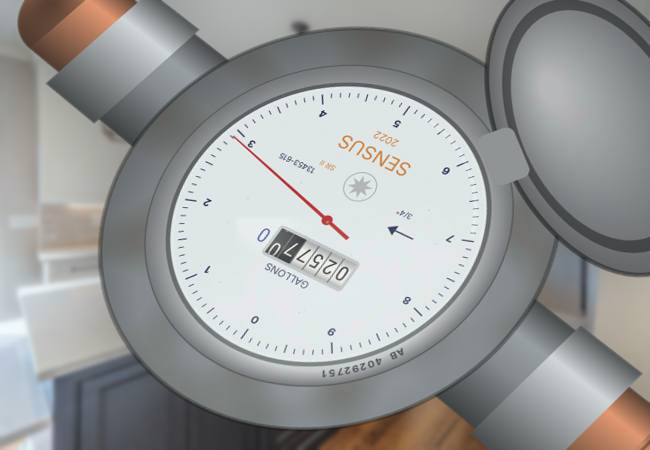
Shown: 257702.9
